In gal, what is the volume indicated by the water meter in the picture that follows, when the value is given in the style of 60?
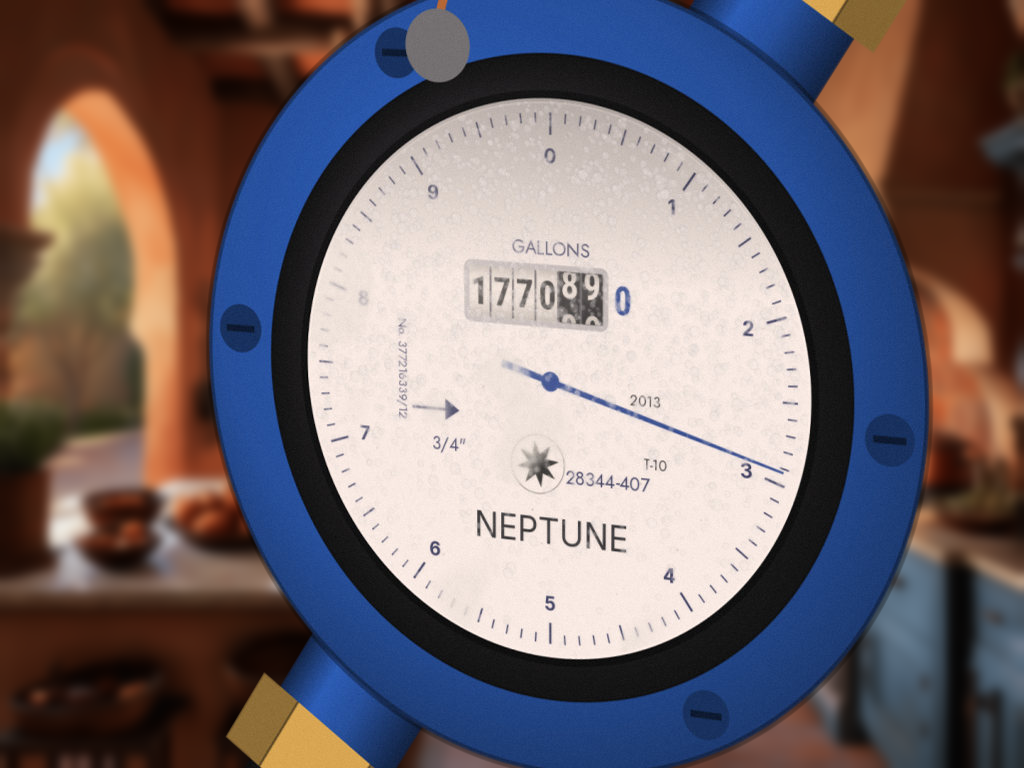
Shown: 1770892.9
